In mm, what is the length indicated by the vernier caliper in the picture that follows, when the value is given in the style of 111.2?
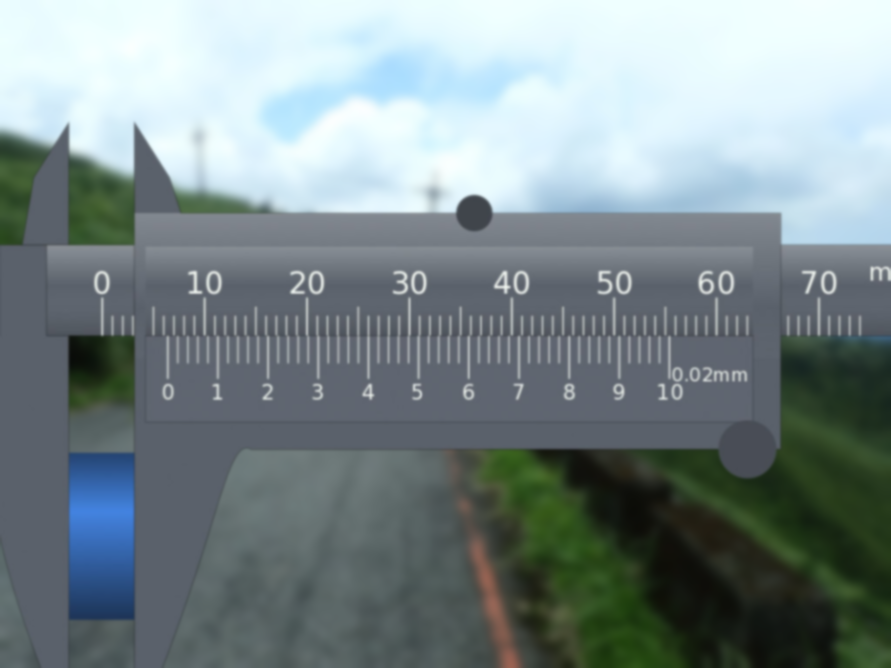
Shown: 6.4
